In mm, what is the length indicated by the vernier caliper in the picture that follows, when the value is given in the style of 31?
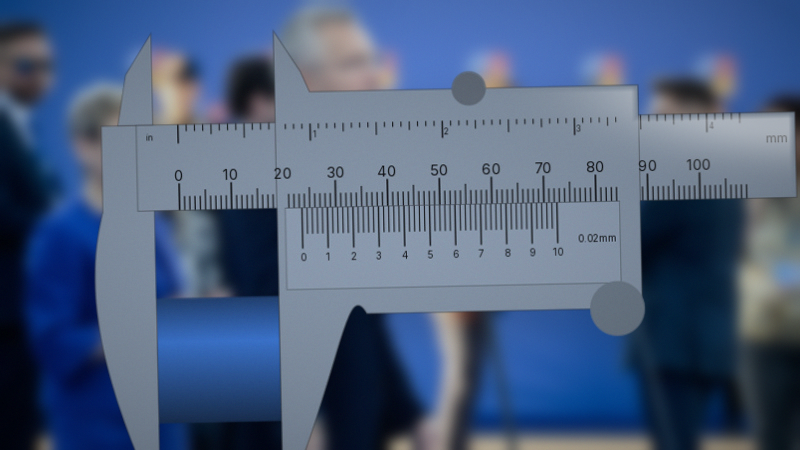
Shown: 23.5
